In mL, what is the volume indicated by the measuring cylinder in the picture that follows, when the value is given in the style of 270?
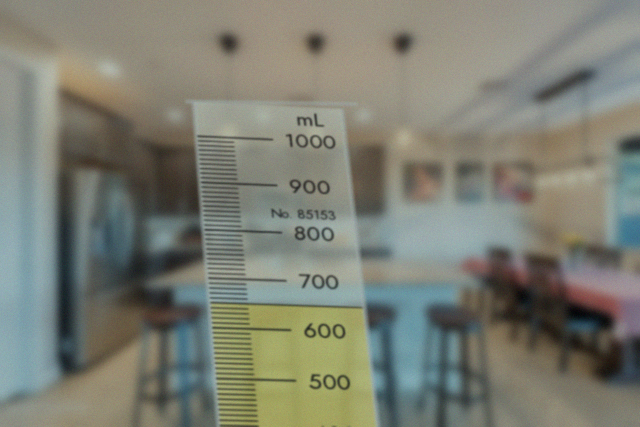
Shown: 650
